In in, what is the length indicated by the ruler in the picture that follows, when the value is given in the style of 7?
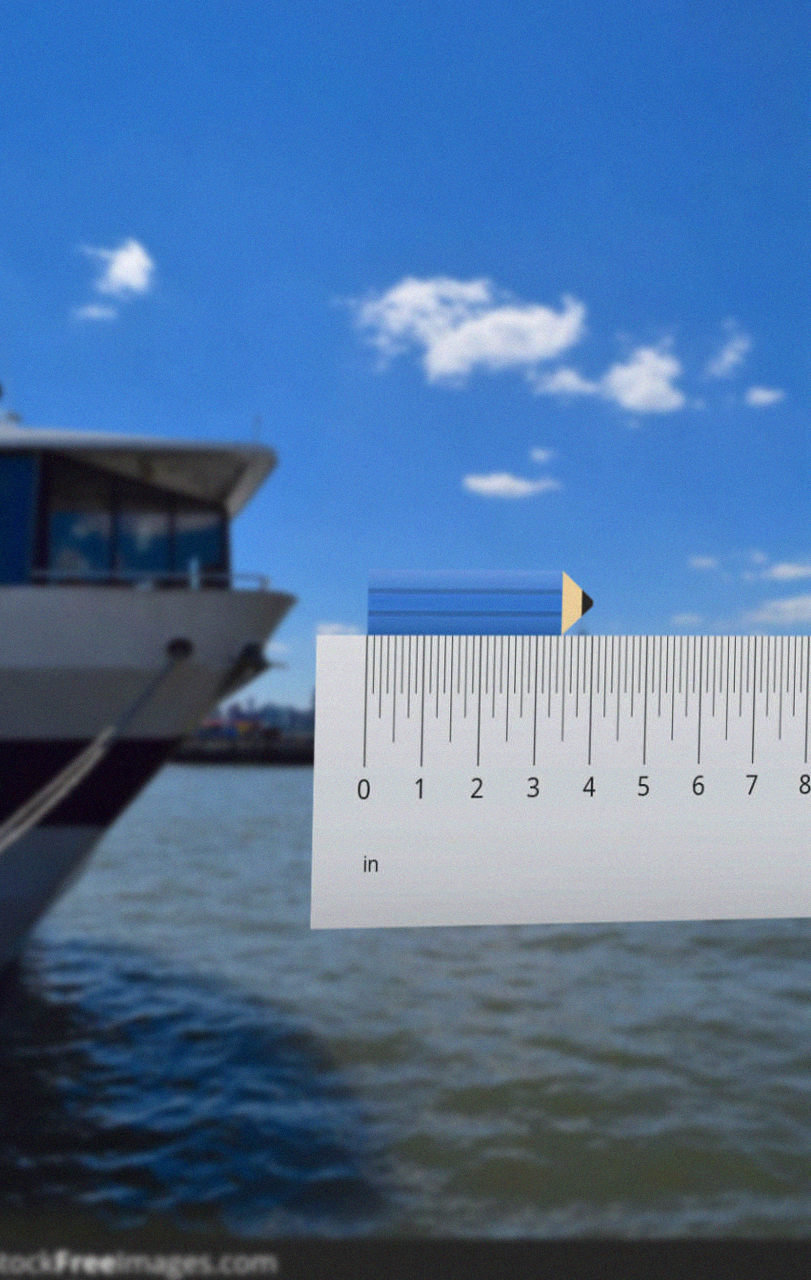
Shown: 4
